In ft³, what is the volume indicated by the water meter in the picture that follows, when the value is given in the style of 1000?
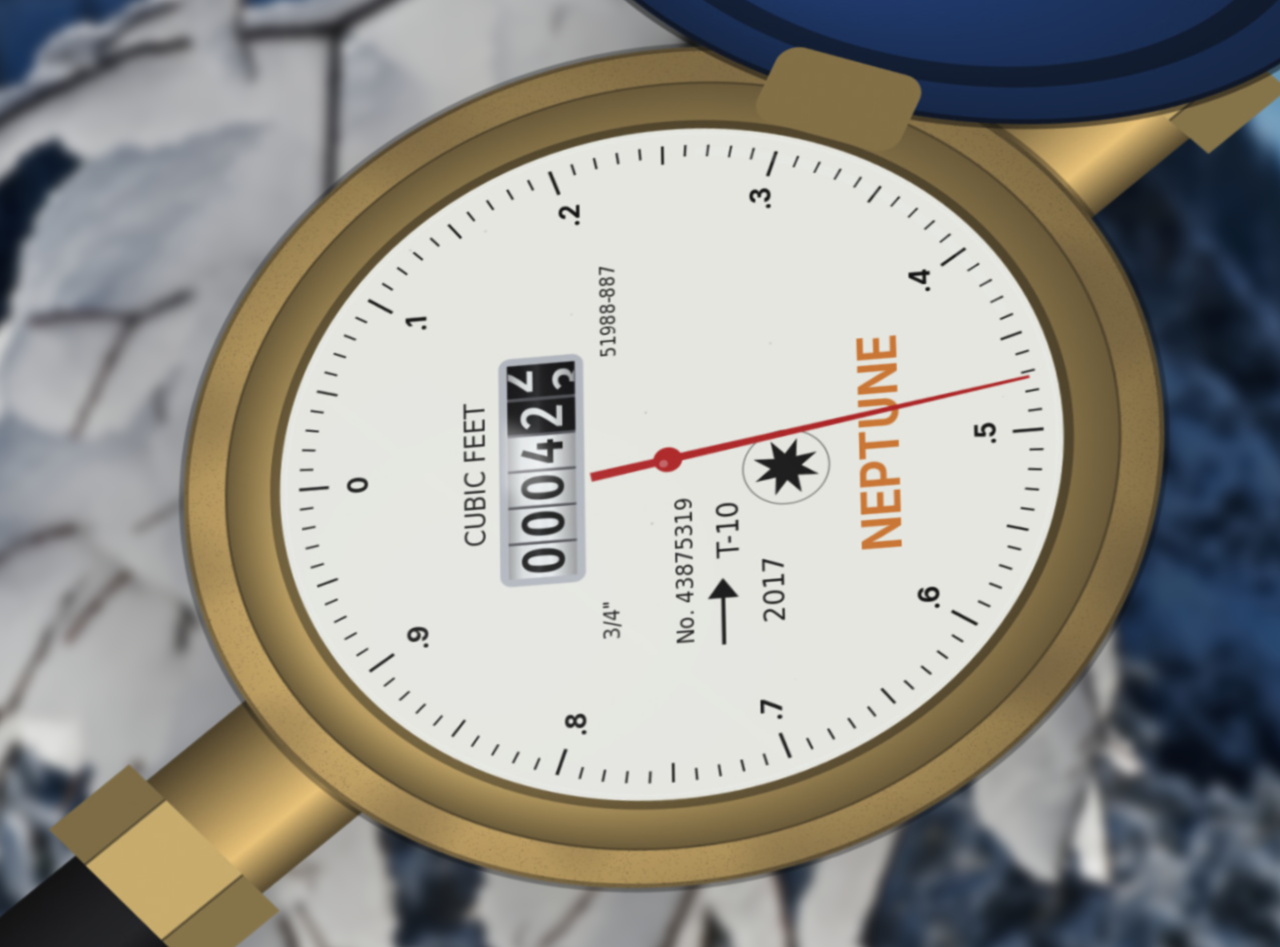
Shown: 422.47
